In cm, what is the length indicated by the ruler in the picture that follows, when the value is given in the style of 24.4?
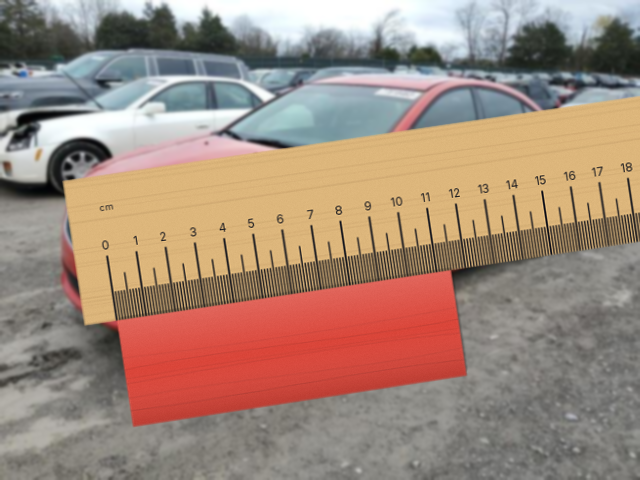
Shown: 11.5
